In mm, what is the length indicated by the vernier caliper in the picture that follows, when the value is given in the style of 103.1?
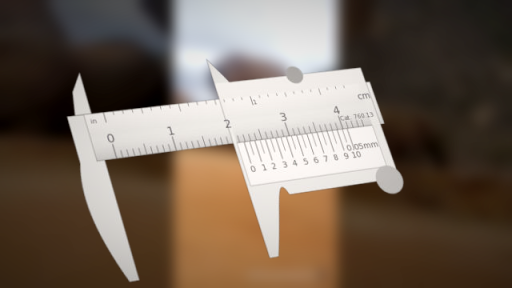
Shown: 21.8
